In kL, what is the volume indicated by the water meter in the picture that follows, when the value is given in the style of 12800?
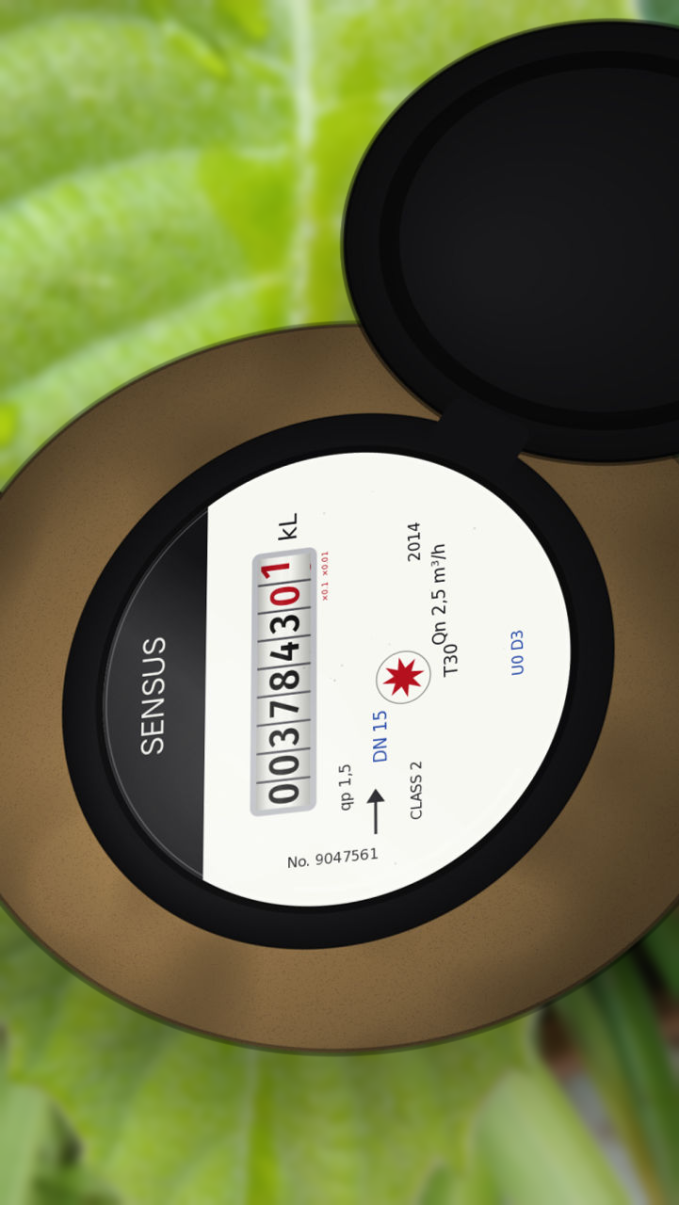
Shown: 37843.01
